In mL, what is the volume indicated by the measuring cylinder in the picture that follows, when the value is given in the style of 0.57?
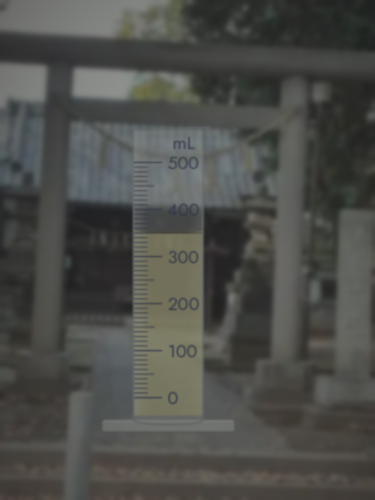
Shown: 350
